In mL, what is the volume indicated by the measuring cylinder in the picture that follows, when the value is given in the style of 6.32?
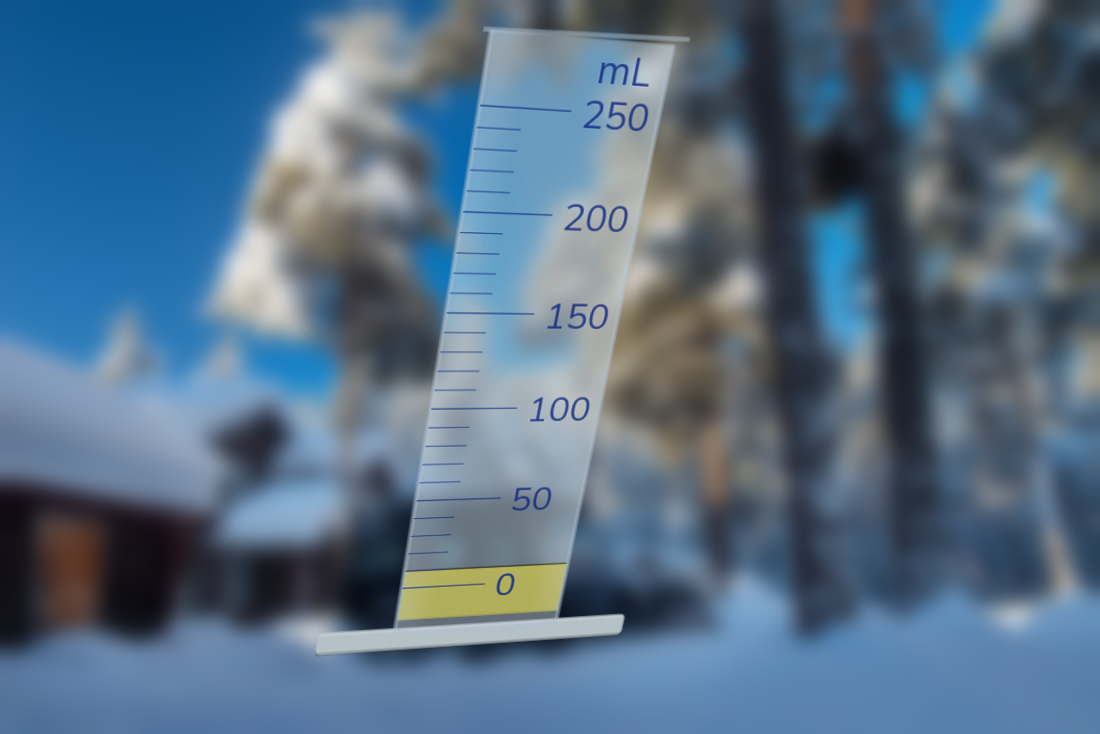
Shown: 10
